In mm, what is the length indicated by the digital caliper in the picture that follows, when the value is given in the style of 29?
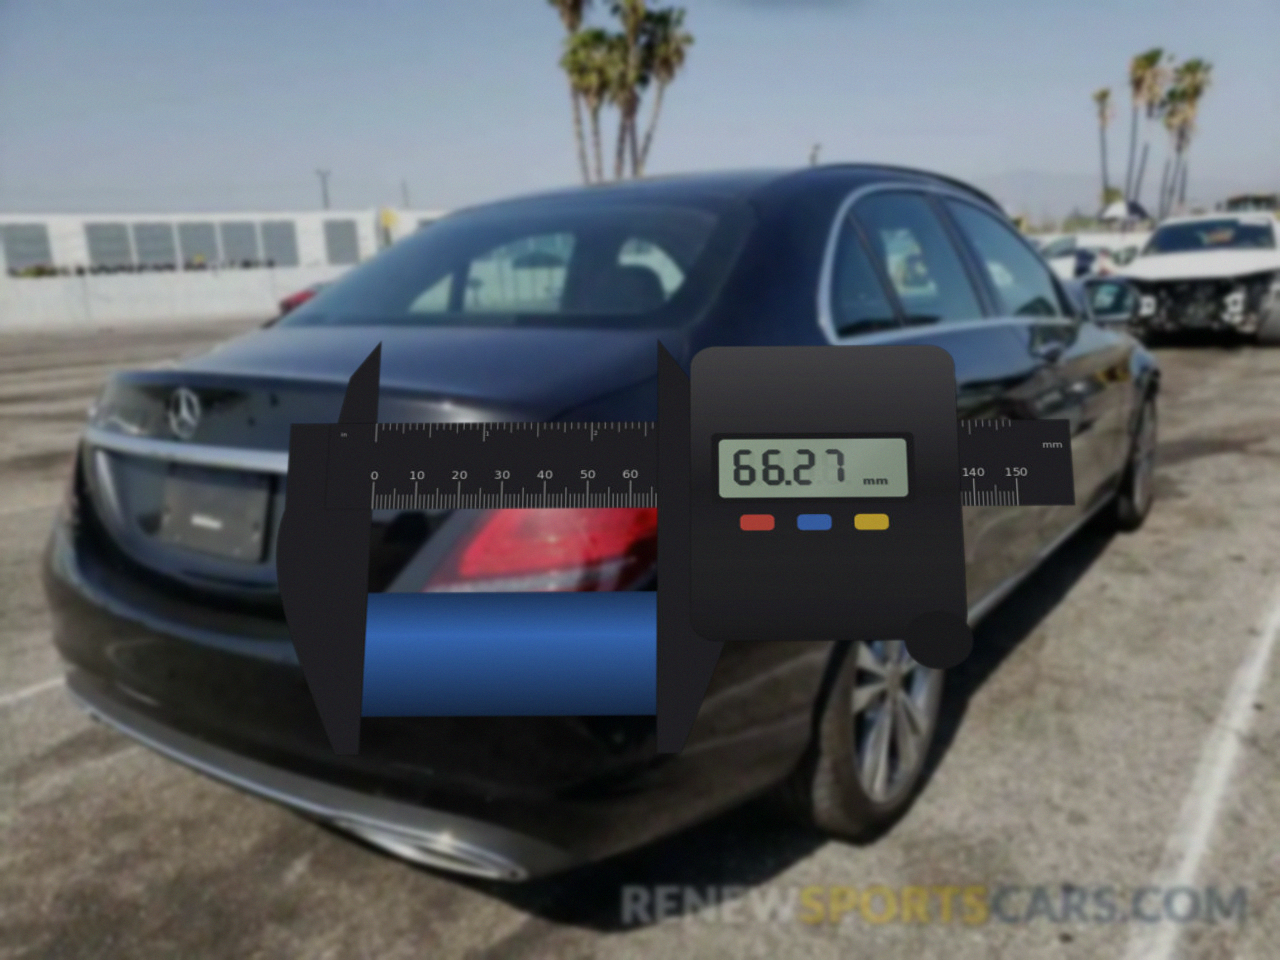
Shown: 66.27
